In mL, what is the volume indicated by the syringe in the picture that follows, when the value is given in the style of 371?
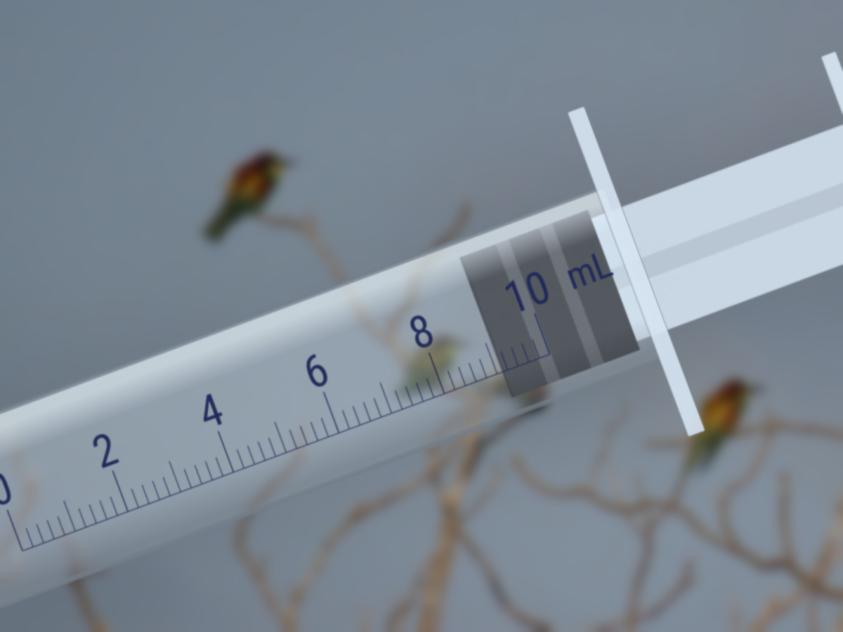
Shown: 9.1
